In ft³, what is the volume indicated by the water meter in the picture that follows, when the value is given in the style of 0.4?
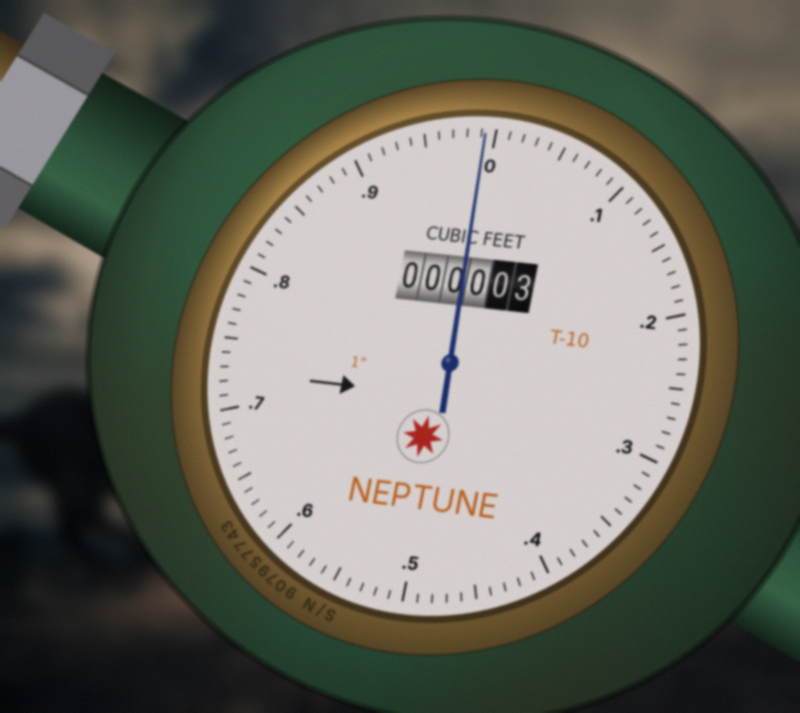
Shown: 2.99
